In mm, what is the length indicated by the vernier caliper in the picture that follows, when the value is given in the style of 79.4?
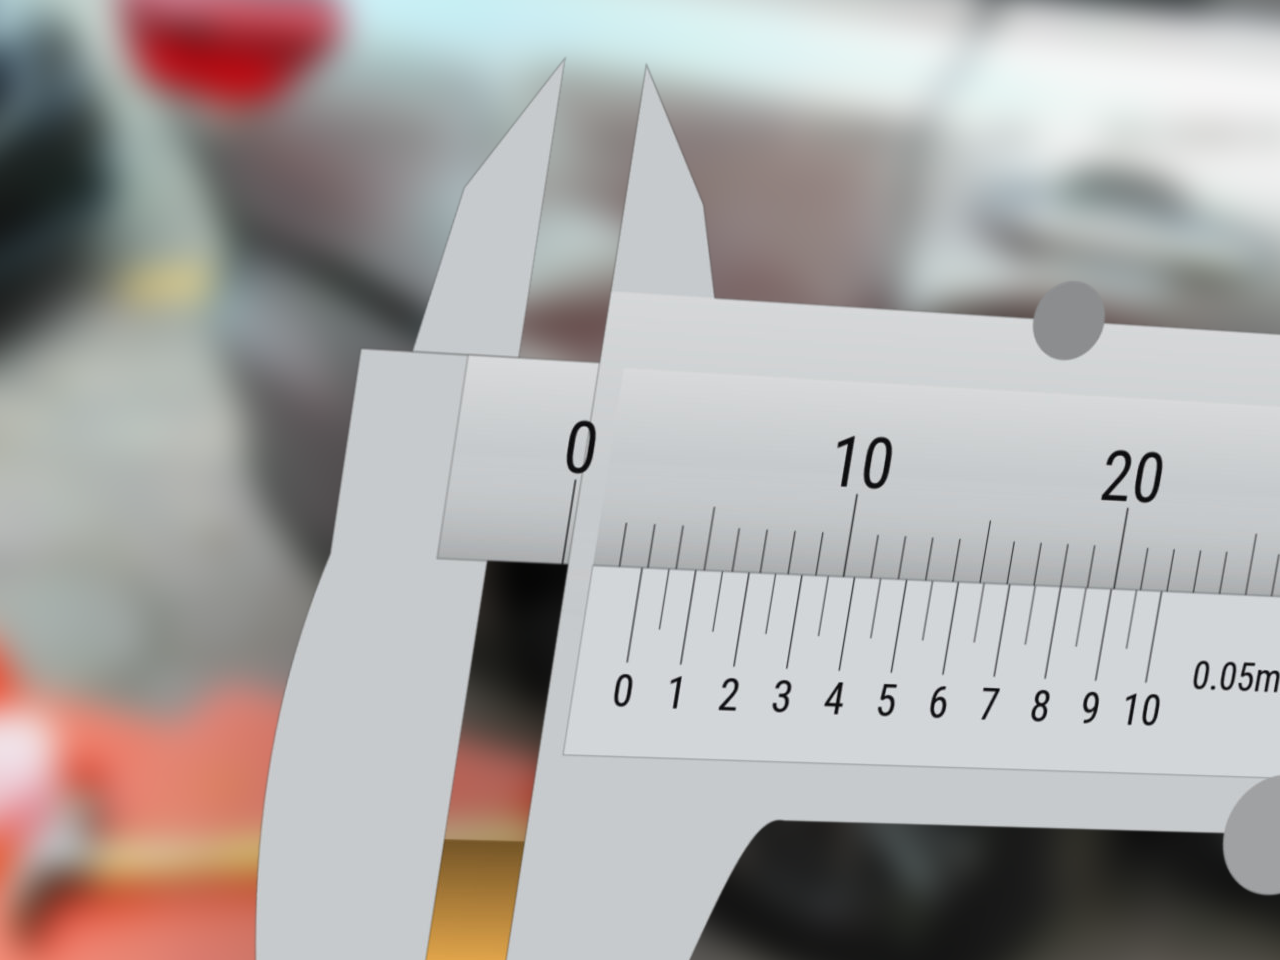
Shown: 2.80
